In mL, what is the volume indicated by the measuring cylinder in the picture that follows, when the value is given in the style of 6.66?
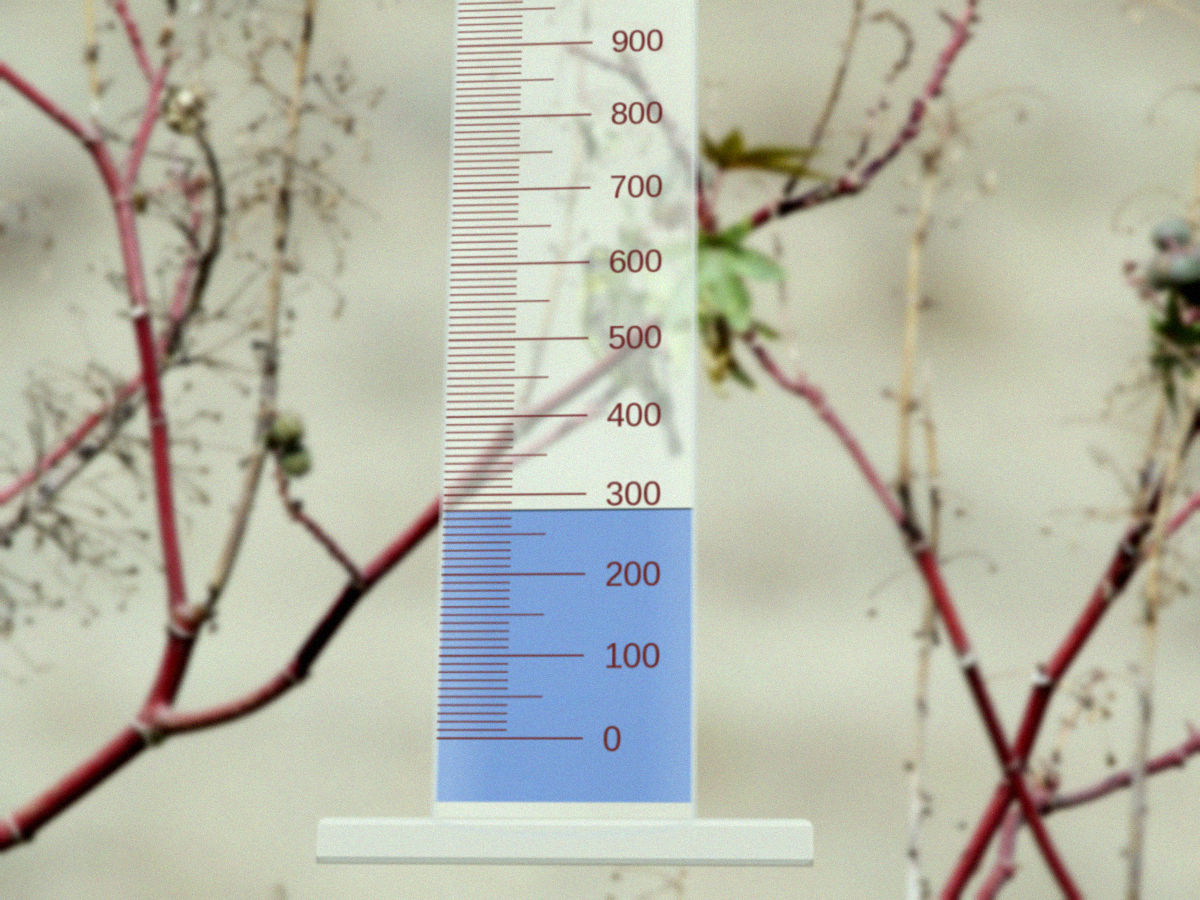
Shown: 280
